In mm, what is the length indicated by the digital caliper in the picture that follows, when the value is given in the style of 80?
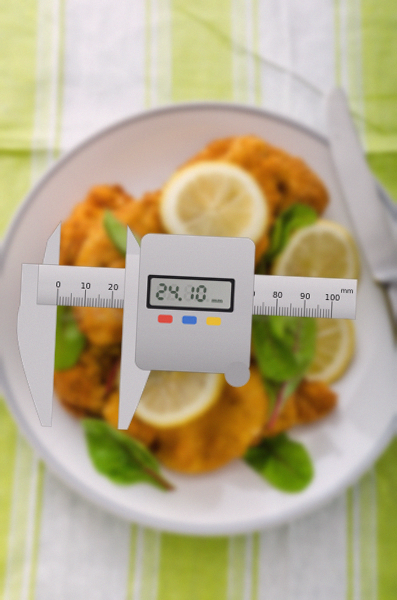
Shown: 24.10
